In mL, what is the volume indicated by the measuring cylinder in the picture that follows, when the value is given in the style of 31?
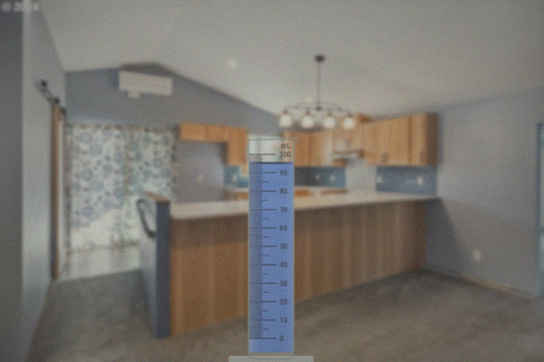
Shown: 95
